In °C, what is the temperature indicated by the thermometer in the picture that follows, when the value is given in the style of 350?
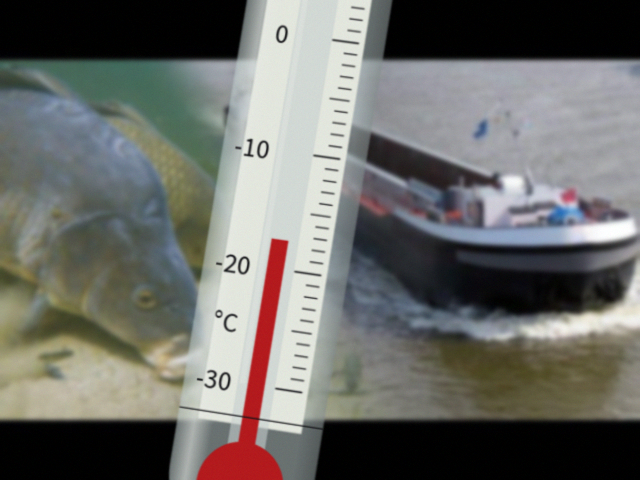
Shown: -17.5
